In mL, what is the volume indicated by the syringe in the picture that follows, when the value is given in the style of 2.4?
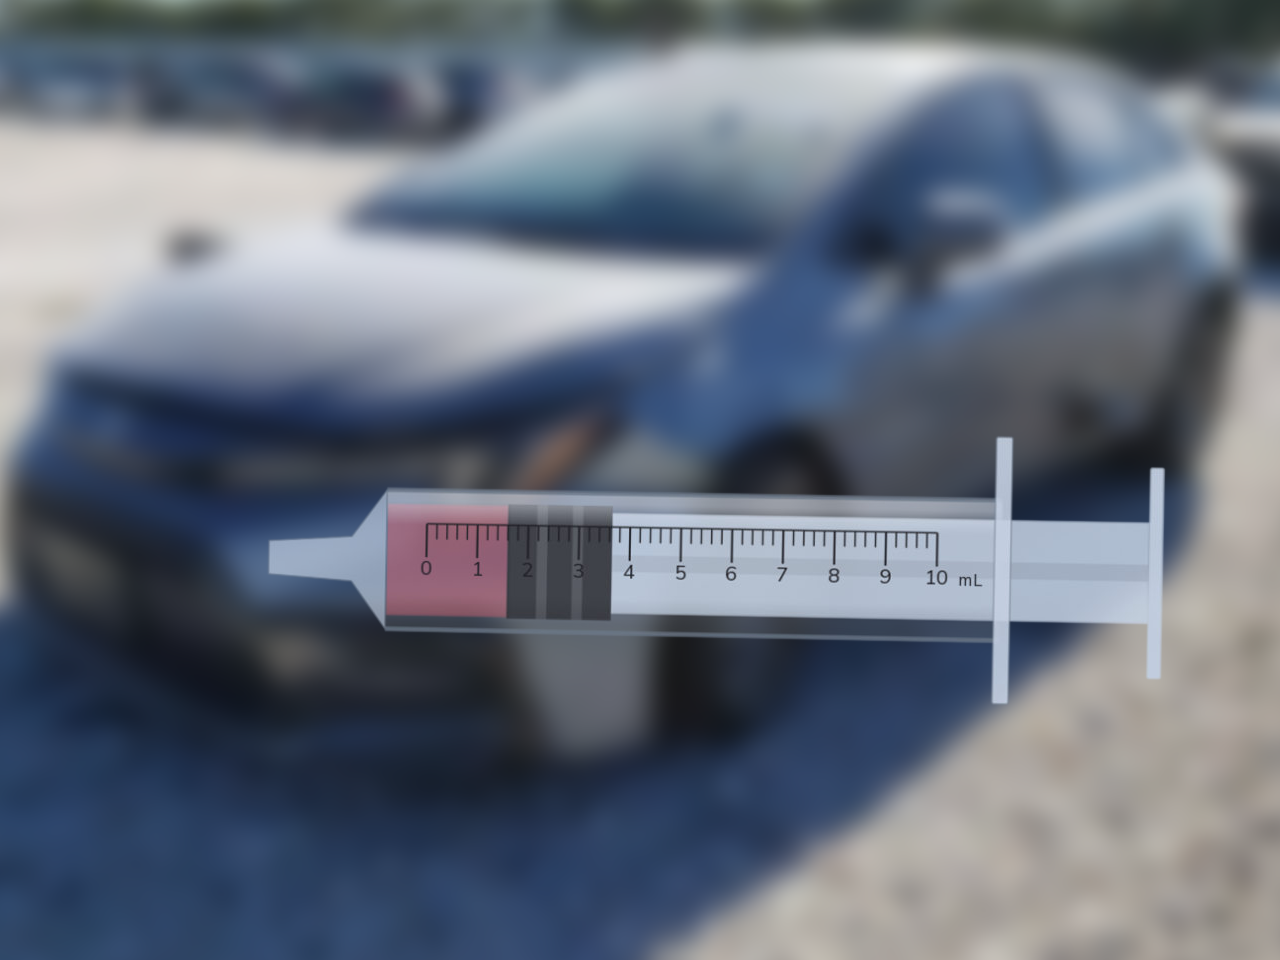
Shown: 1.6
